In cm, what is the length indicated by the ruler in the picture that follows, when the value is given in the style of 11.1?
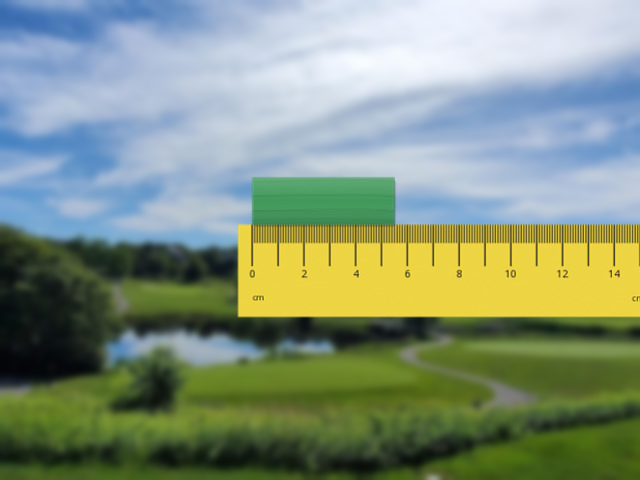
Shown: 5.5
